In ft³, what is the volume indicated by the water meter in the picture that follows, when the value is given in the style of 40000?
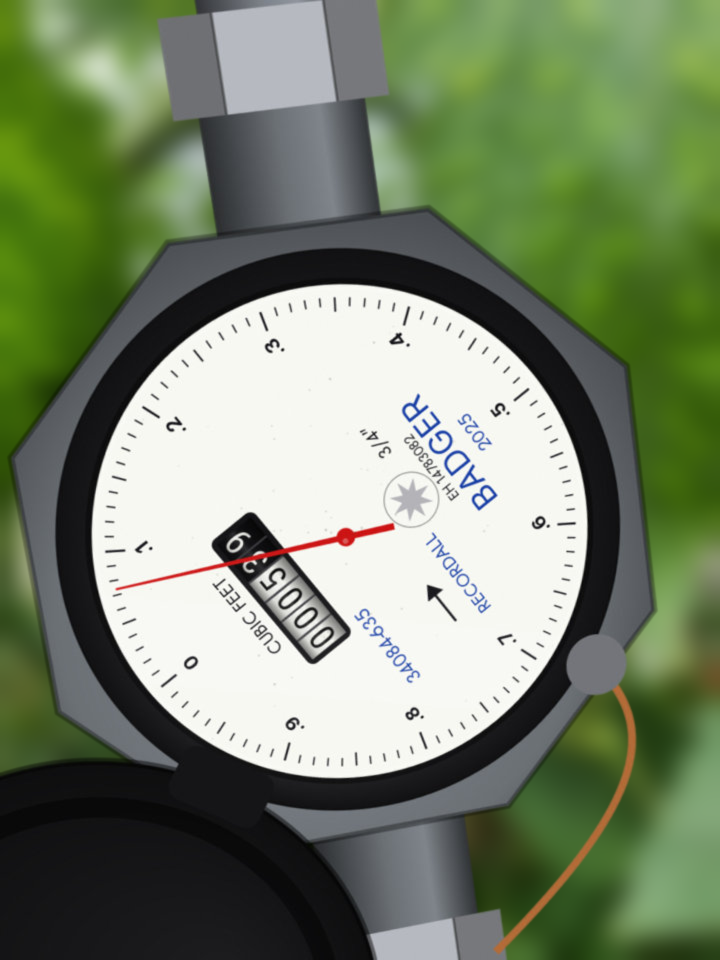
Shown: 539.07
